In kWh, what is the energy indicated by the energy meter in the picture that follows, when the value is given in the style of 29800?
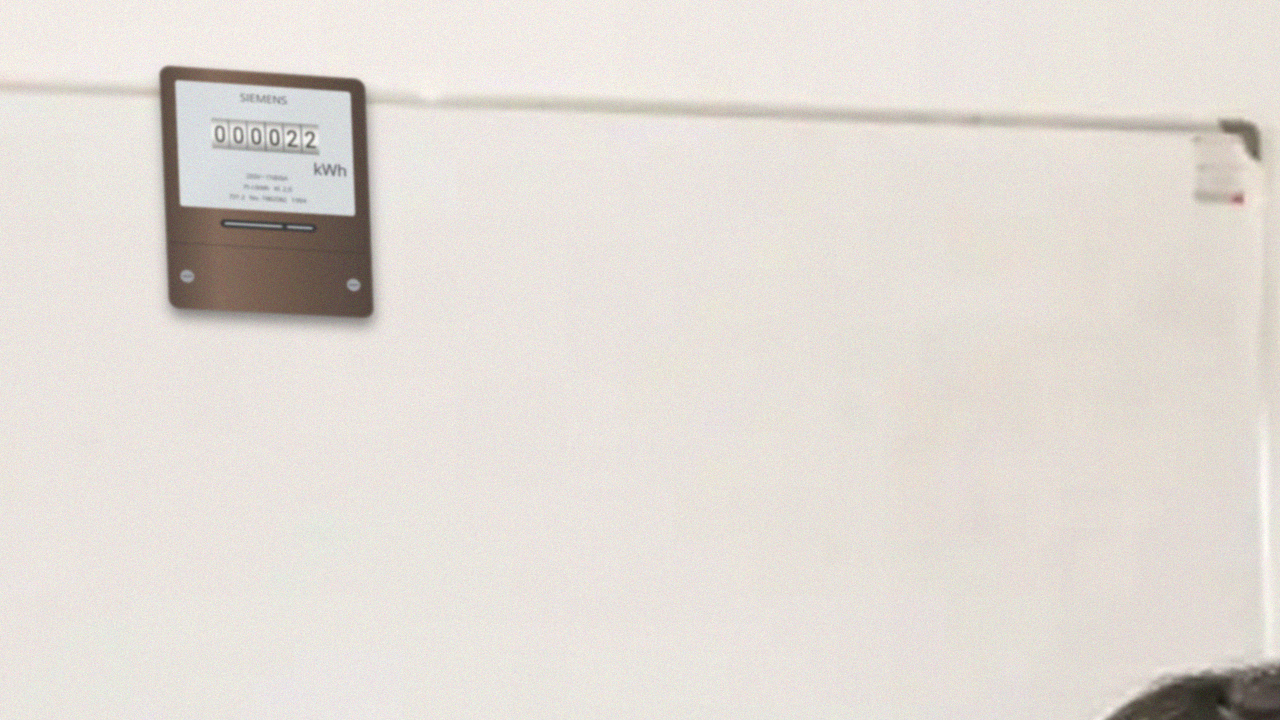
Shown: 22
